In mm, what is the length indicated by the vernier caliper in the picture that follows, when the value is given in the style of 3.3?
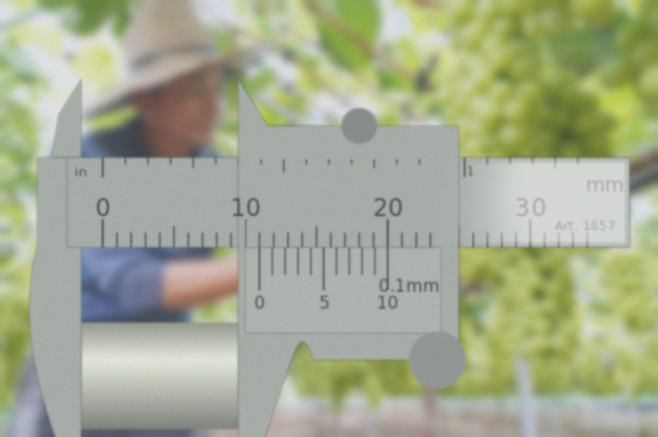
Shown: 11.0
